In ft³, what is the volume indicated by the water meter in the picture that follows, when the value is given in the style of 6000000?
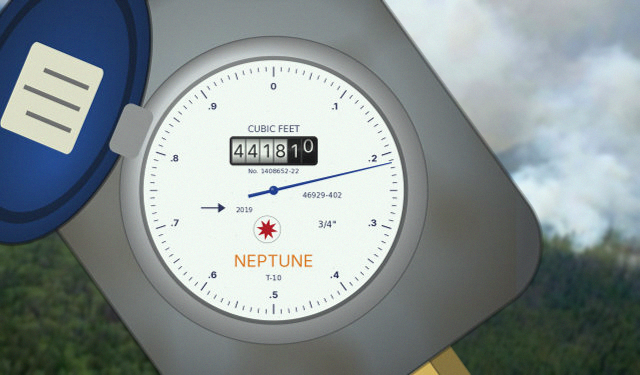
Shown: 441810.21
